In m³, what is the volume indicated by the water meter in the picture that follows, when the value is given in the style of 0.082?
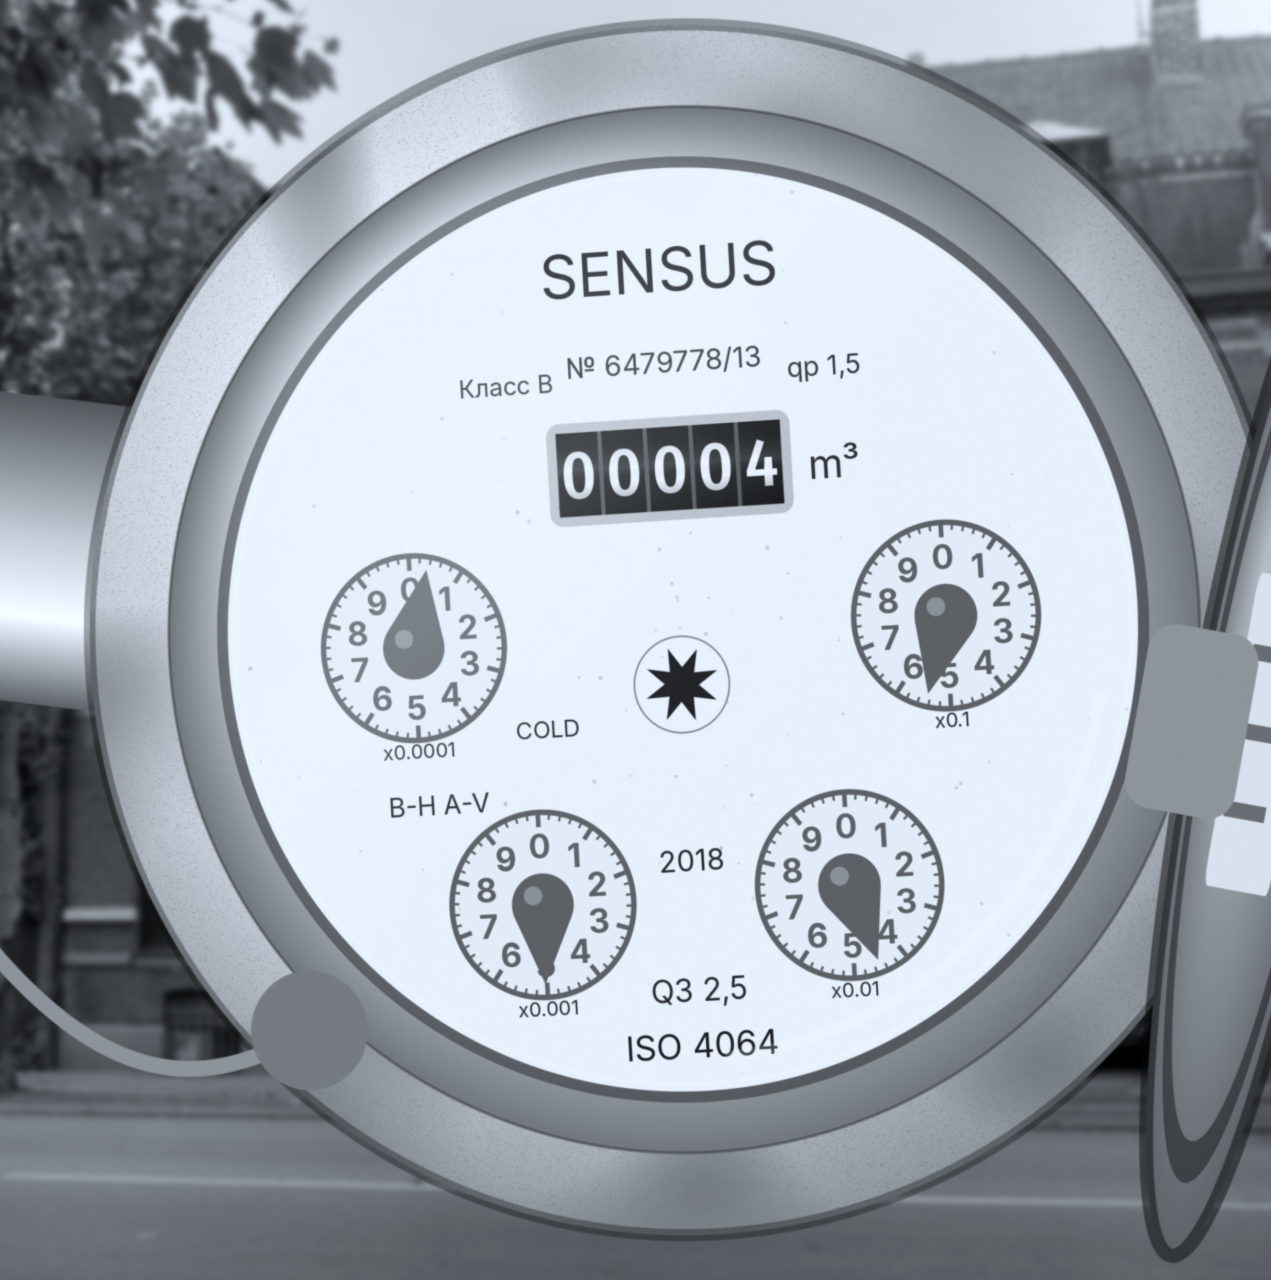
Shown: 4.5450
